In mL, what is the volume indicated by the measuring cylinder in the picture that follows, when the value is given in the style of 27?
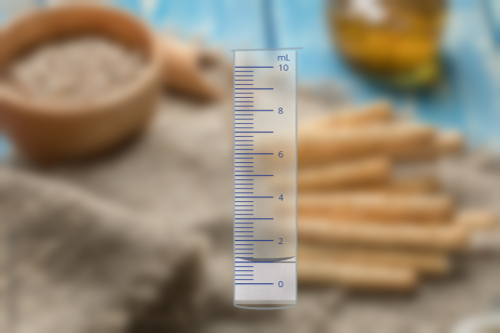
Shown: 1
